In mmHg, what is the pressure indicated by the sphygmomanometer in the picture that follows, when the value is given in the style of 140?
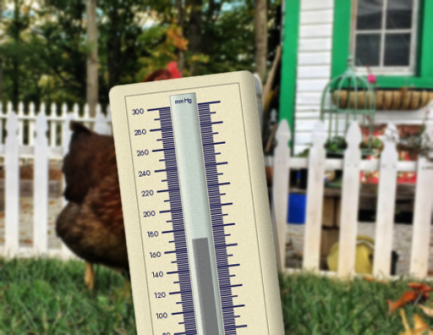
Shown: 170
